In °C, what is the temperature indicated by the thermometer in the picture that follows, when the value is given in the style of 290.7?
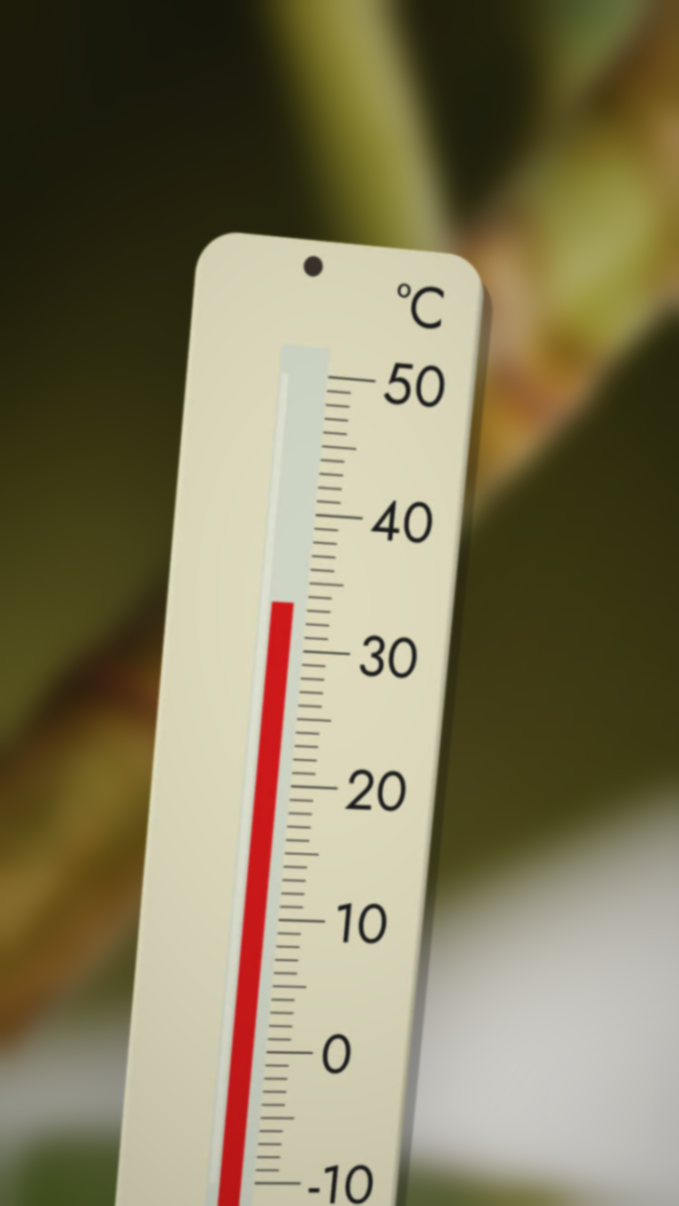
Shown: 33.5
